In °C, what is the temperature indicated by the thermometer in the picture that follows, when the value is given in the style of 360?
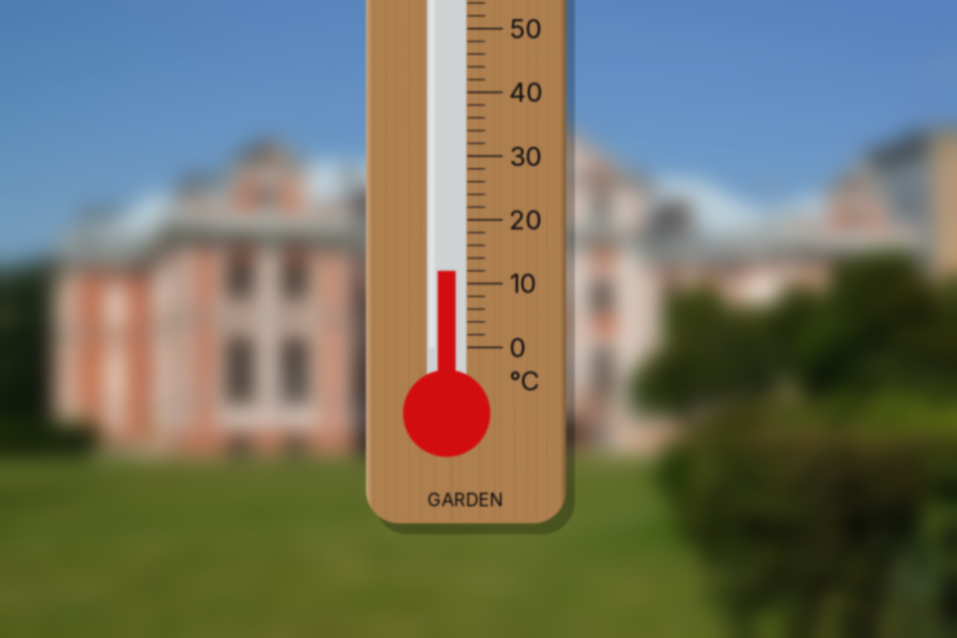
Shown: 12
